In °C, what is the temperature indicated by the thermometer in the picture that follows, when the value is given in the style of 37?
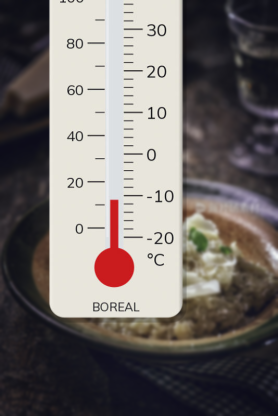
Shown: -11
